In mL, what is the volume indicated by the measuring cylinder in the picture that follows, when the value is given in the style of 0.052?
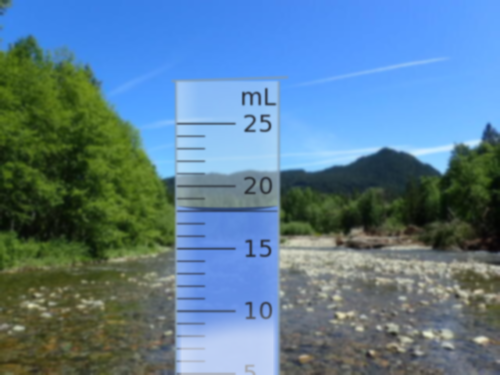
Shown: 18
